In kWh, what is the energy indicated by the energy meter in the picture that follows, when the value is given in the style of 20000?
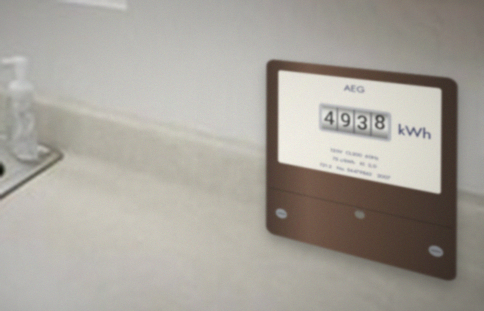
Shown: 4938
